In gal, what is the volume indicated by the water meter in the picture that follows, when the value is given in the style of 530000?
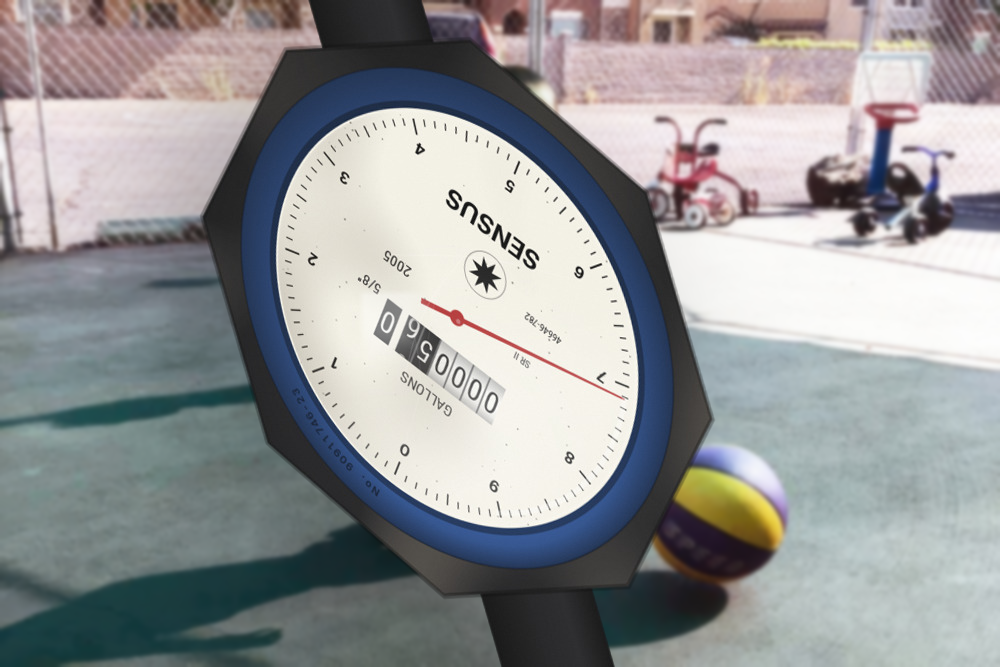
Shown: 557.1
